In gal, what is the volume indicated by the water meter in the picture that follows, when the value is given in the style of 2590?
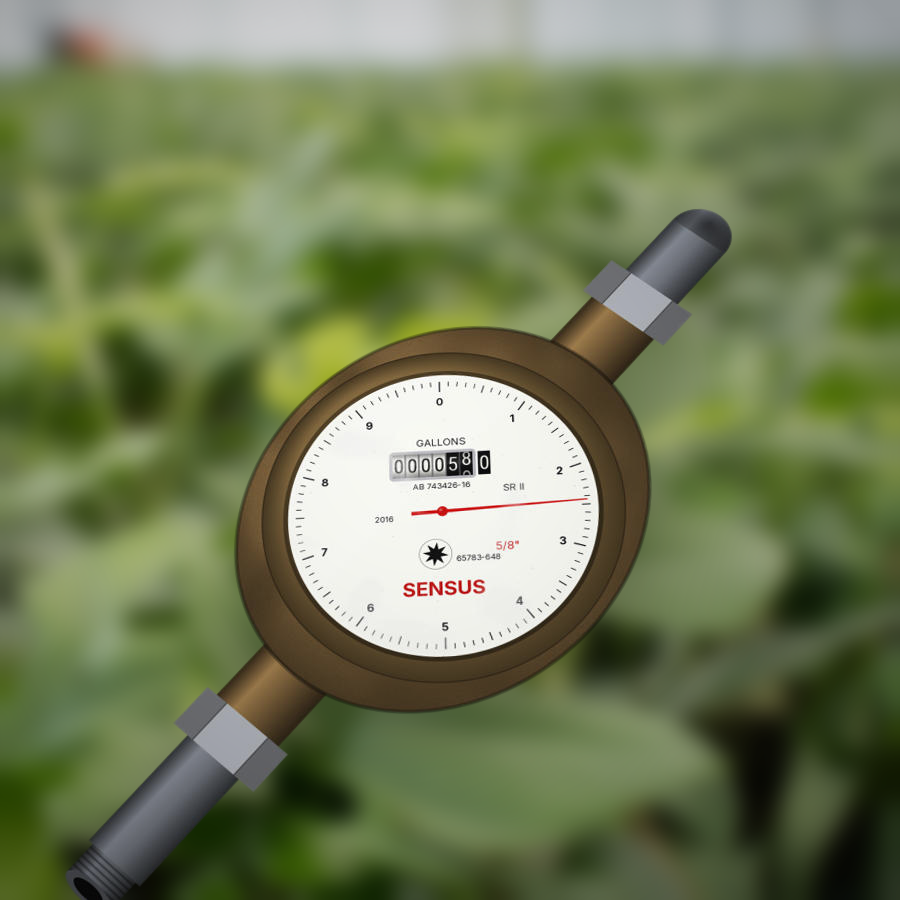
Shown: 582.4
